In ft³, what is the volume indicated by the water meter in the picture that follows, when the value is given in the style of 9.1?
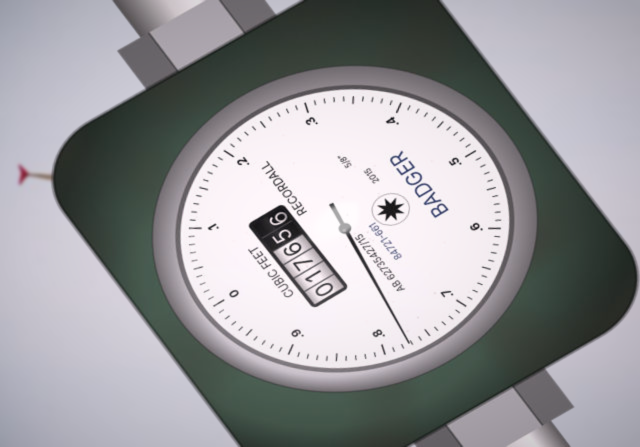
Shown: 17655.77
